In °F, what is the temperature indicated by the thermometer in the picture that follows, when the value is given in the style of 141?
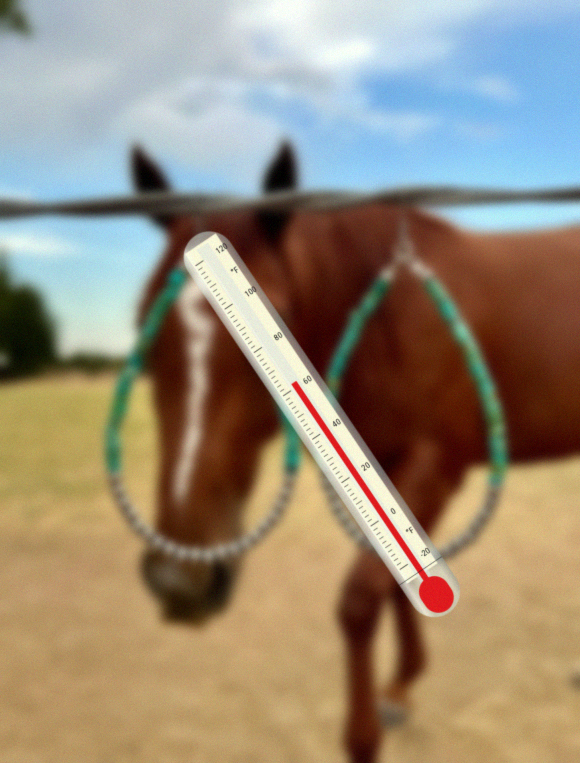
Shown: 62
